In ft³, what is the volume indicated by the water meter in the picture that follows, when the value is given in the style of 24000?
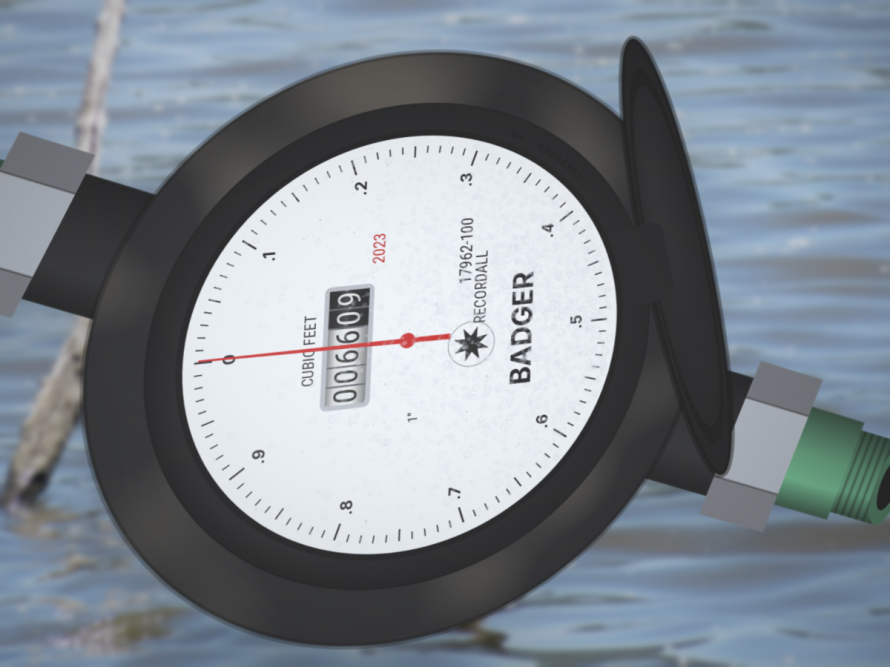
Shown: 6609.00
